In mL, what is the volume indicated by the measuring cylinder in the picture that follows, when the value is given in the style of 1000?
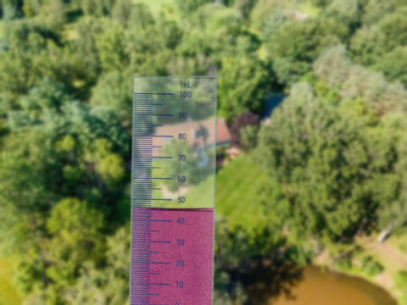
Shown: 45
